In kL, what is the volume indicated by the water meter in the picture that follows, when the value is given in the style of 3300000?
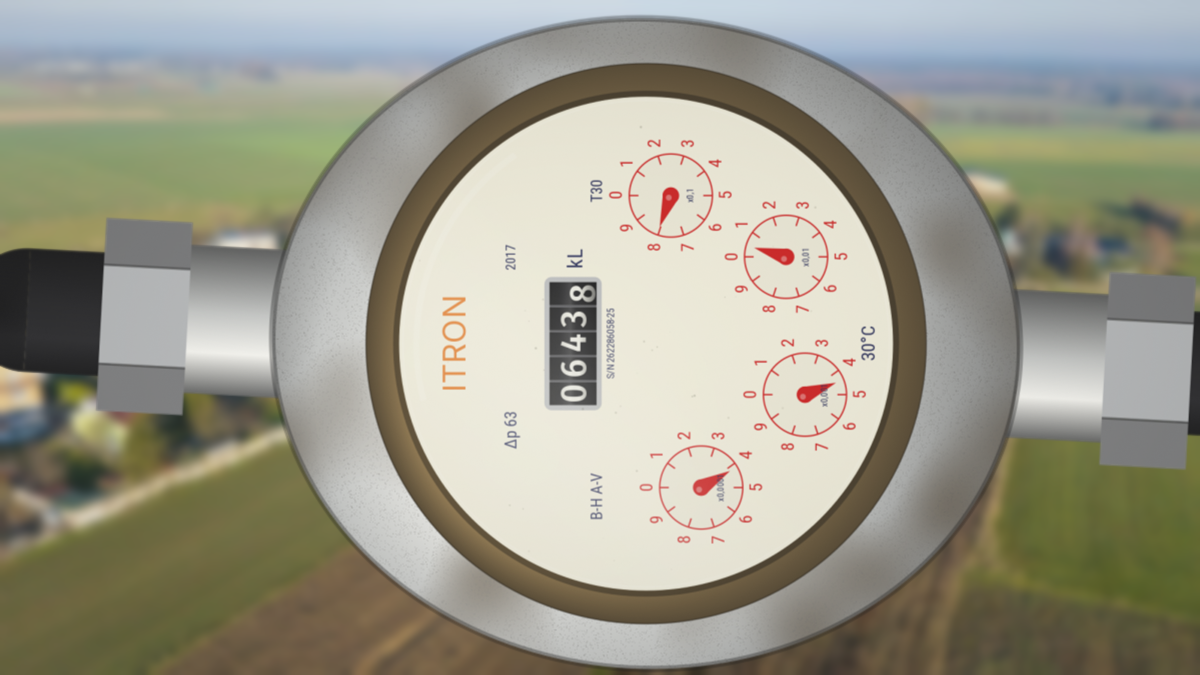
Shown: 6437.8044
